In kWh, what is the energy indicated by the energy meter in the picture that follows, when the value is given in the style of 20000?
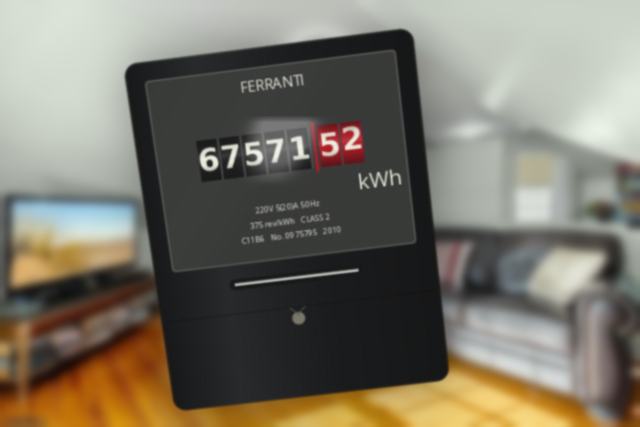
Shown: 67571.52
